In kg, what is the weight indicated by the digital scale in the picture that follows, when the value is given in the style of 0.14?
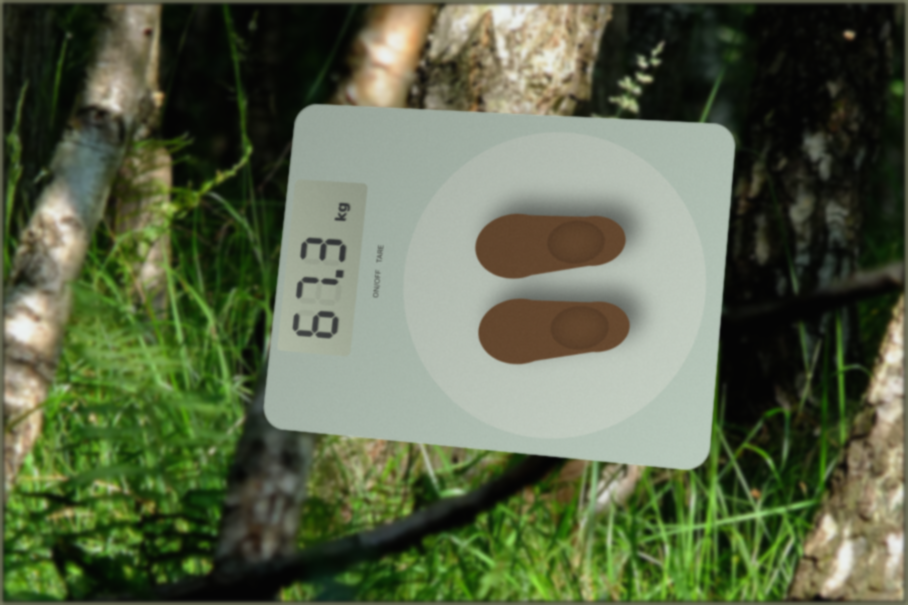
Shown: 67.3
